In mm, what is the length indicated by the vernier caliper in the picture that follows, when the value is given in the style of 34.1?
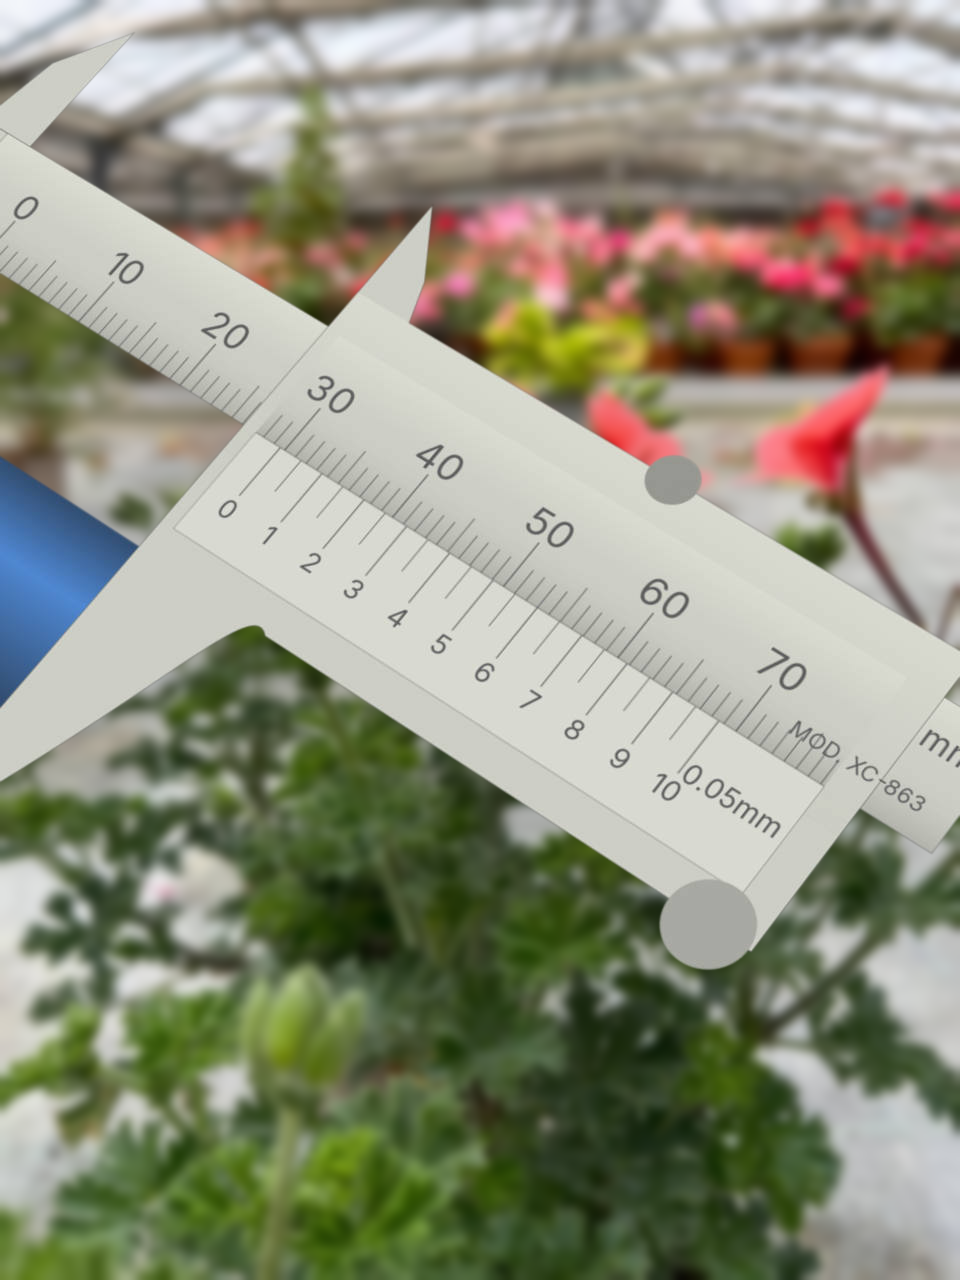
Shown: 29.6
